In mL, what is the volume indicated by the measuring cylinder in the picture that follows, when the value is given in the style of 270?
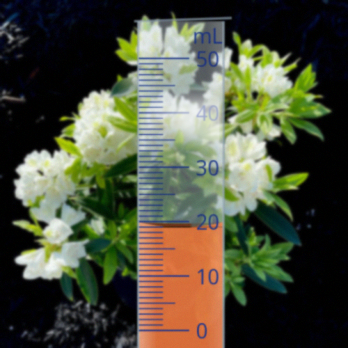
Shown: 19
